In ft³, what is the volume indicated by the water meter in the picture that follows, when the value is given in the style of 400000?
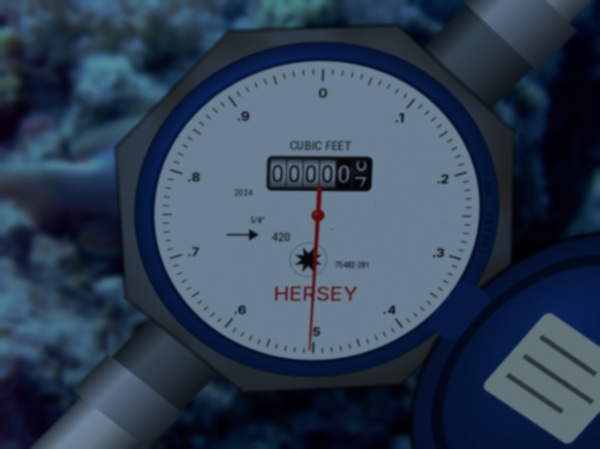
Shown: 6.50
